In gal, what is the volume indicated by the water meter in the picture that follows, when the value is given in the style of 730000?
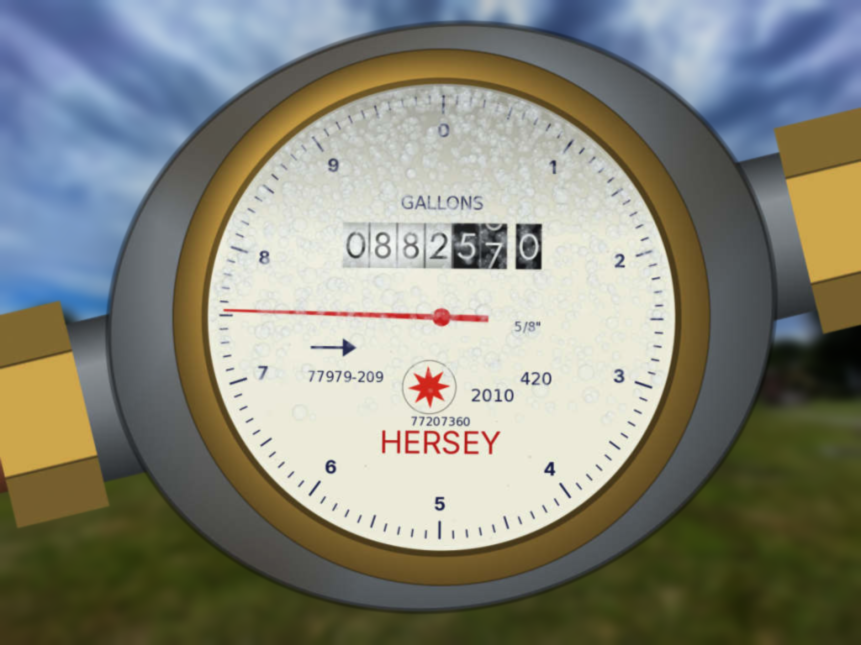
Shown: 882567.5
